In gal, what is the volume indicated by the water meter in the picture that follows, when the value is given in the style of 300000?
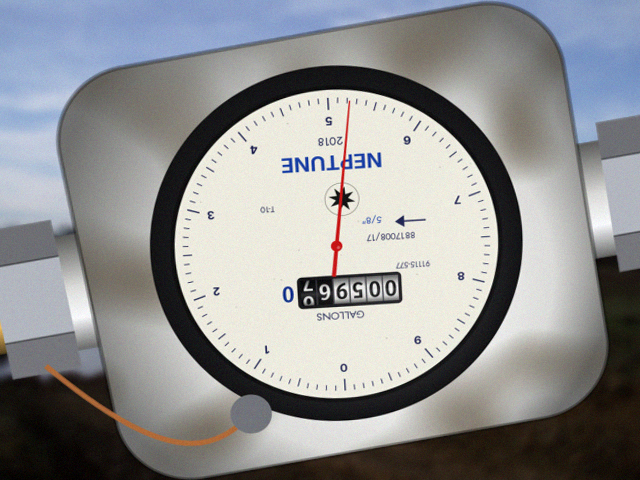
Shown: 59665.2
